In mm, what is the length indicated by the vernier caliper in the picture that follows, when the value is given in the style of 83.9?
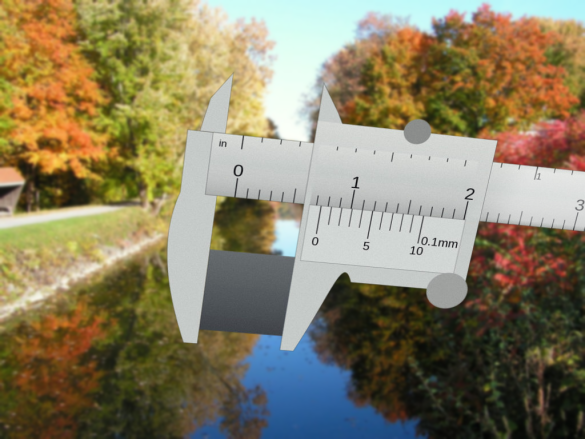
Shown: 7.4
